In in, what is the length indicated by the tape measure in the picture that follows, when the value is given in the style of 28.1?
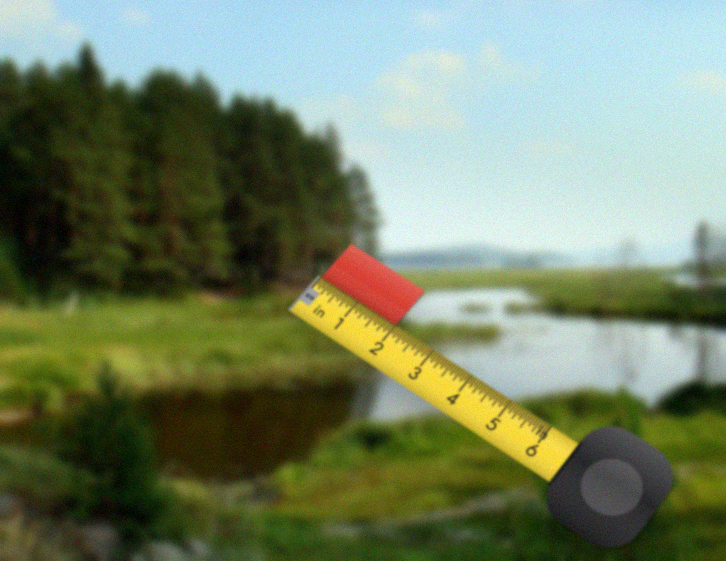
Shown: 2
